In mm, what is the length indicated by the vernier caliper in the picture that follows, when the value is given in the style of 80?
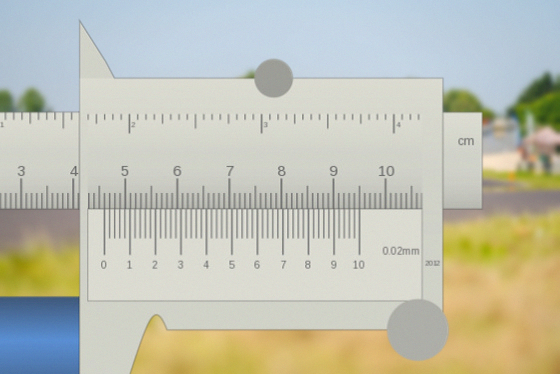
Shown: 46.0
